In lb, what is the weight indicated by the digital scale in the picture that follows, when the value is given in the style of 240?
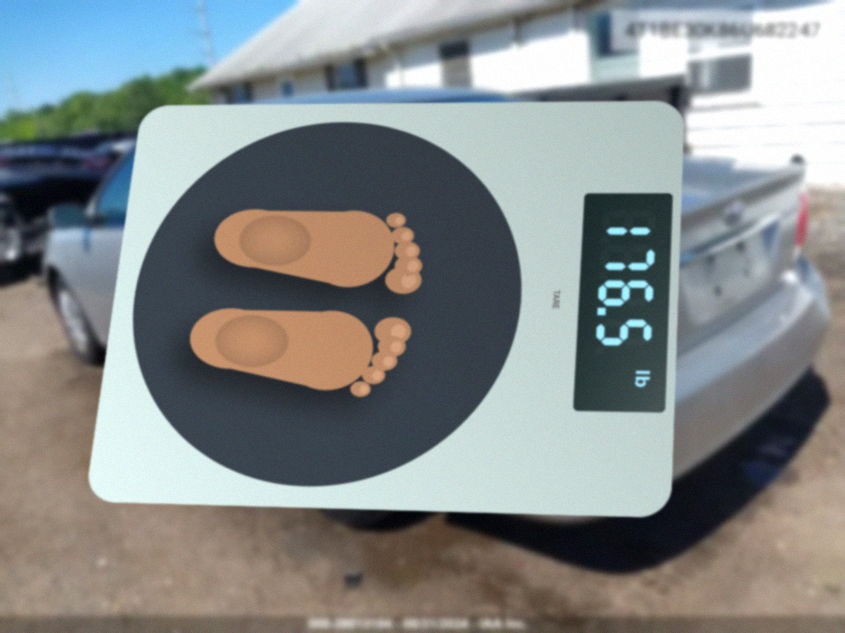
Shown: 176.5
